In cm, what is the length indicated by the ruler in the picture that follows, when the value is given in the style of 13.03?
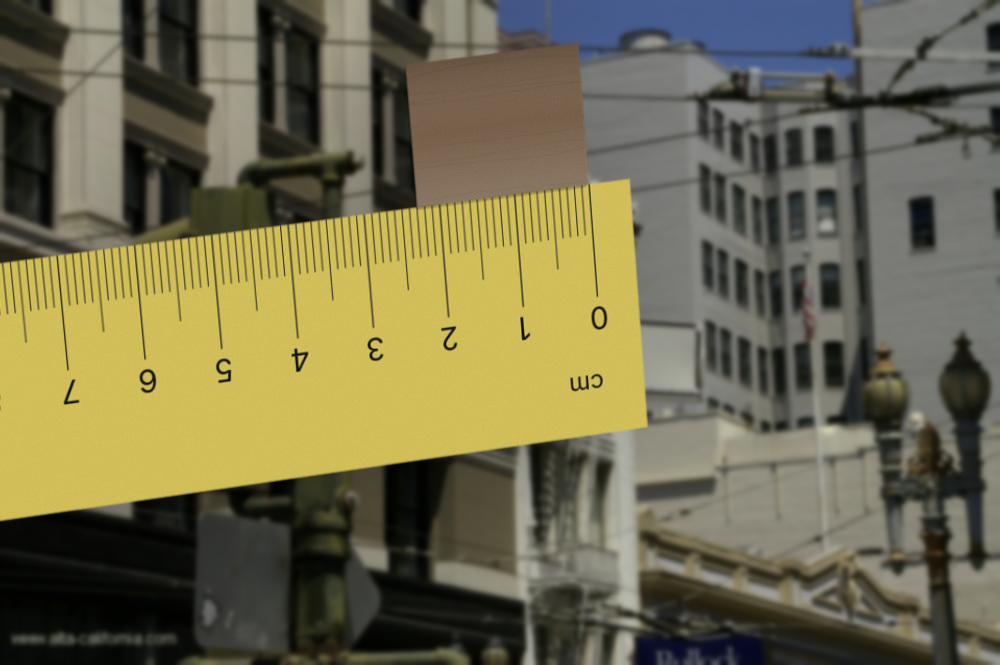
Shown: 2.3
